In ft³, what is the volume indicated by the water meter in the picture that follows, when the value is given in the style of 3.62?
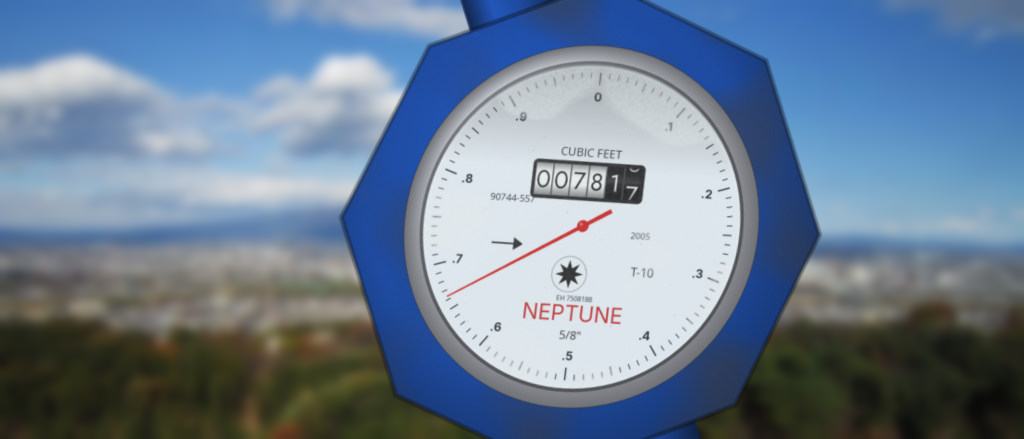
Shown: 7816.66
